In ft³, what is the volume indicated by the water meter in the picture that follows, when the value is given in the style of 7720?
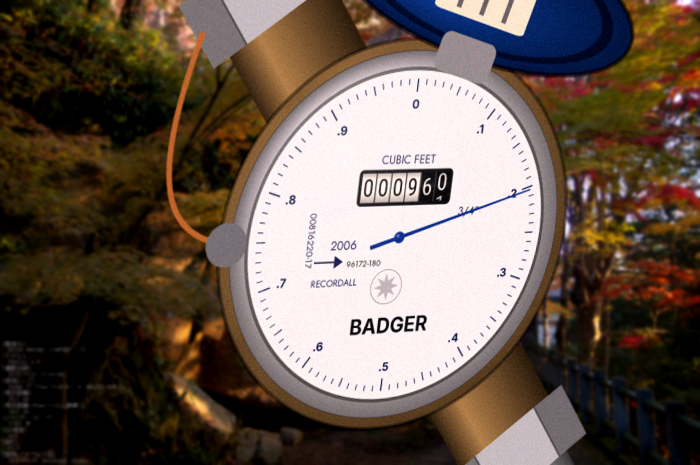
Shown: 960.20
